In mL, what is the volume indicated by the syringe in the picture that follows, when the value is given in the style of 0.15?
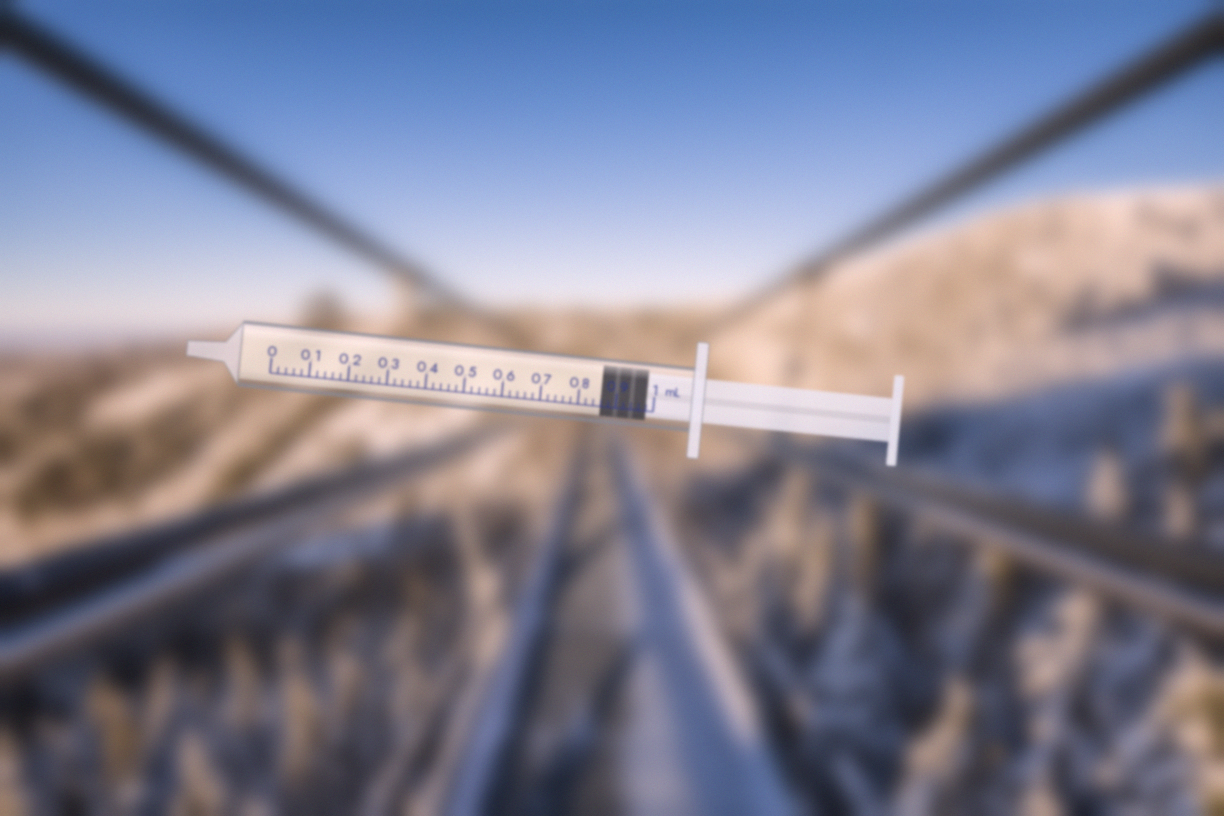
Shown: 0.86
